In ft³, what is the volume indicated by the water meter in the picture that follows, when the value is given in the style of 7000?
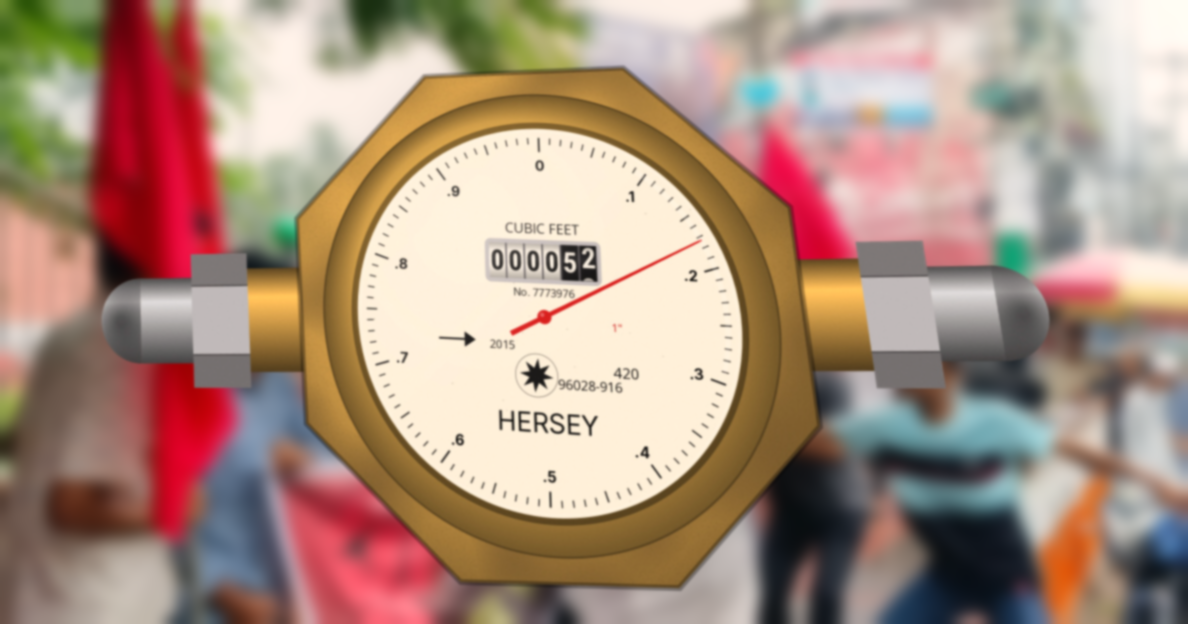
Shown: 52.17
